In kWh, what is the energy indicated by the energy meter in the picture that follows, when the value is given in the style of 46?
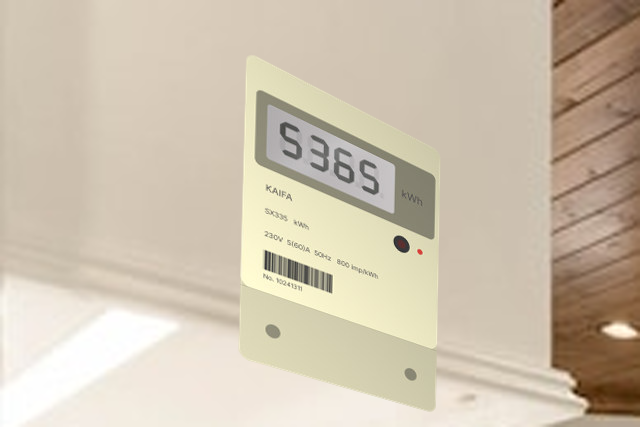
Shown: 5365
